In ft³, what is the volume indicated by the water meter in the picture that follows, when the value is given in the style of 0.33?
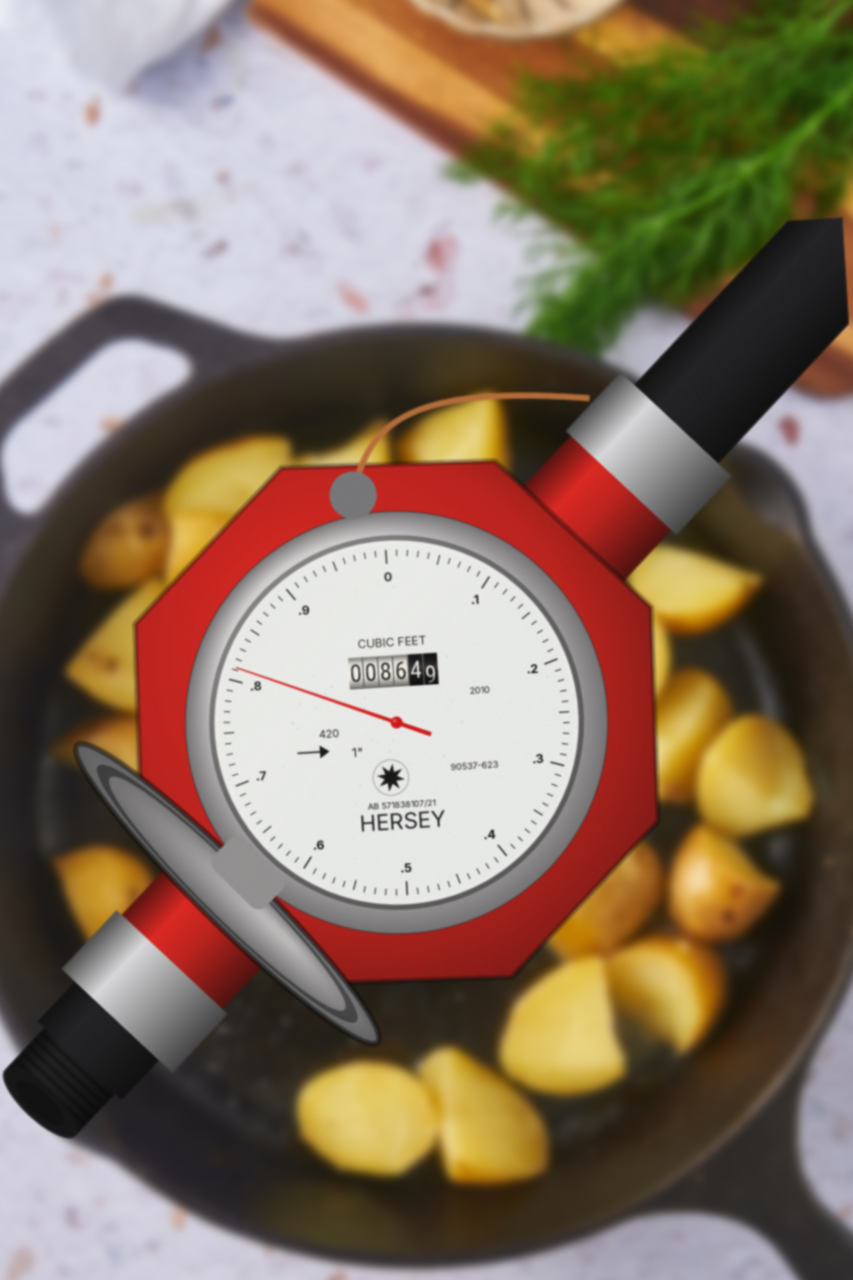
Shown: 8648.81
